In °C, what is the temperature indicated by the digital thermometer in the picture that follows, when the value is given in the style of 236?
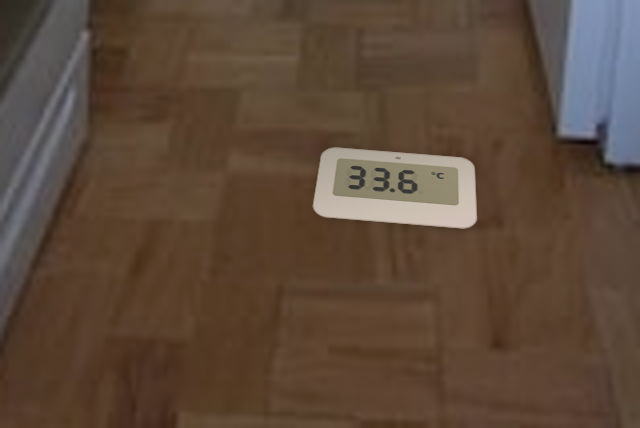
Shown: 33.6
